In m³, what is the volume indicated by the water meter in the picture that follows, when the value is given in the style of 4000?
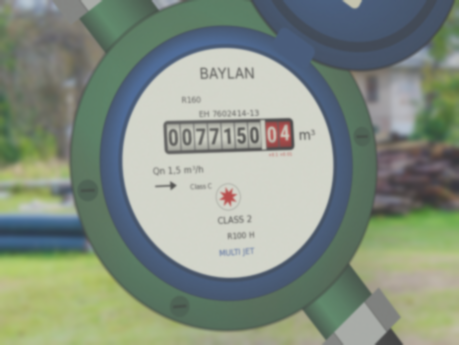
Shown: 77150.04
